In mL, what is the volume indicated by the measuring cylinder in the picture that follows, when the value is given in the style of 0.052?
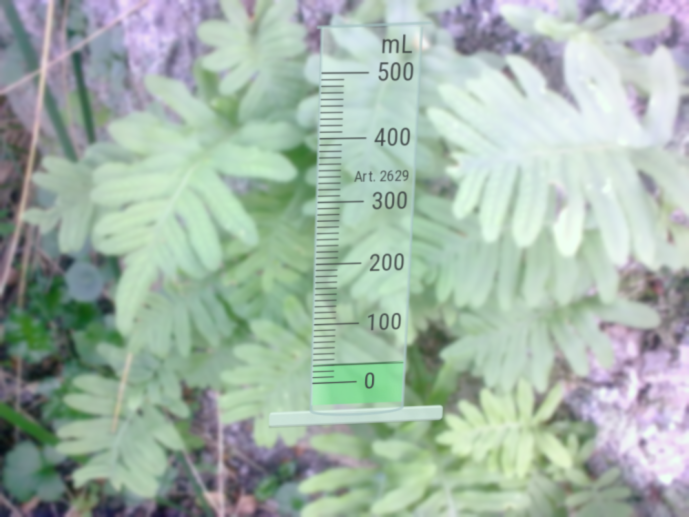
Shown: 30
